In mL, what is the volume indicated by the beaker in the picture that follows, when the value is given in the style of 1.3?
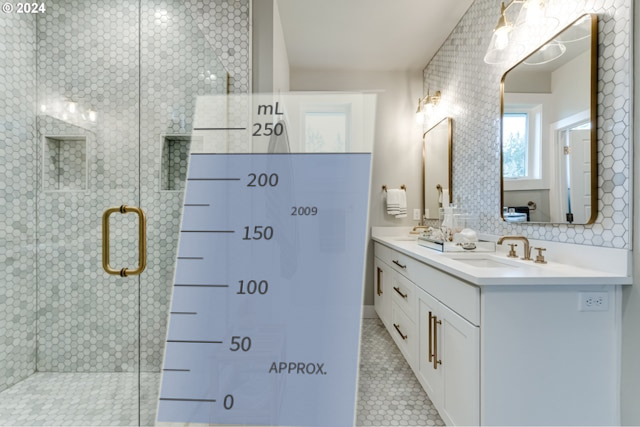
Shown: 225
